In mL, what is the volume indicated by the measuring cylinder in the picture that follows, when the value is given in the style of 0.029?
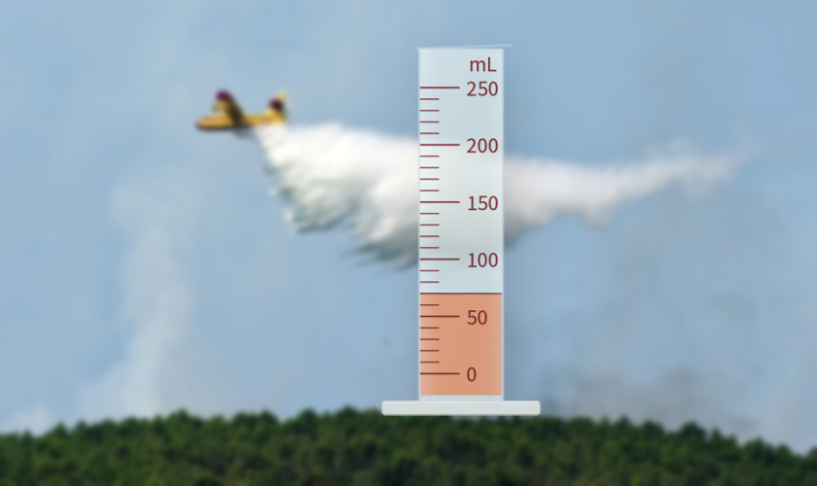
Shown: 70
